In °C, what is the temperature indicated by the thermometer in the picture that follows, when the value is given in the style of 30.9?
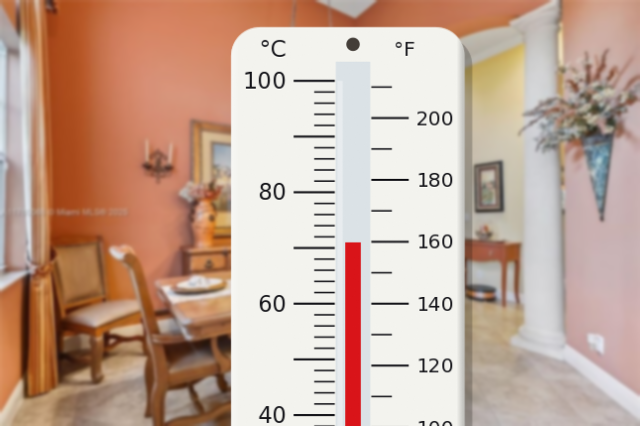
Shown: 71
